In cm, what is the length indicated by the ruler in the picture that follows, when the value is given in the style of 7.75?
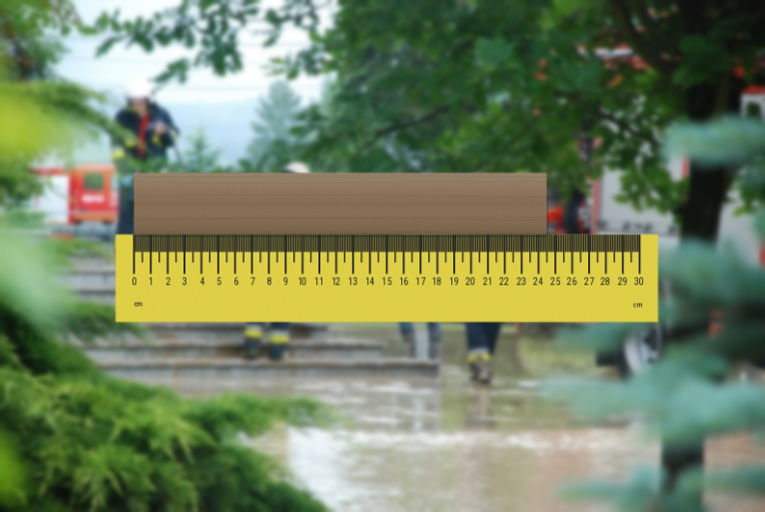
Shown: 24.5
